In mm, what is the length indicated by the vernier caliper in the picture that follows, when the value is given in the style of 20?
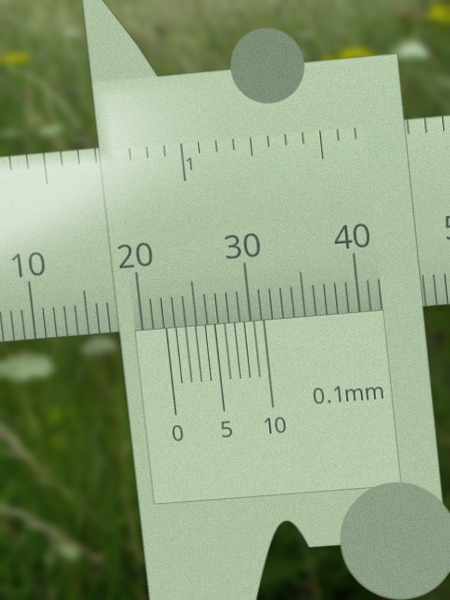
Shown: 22.2
